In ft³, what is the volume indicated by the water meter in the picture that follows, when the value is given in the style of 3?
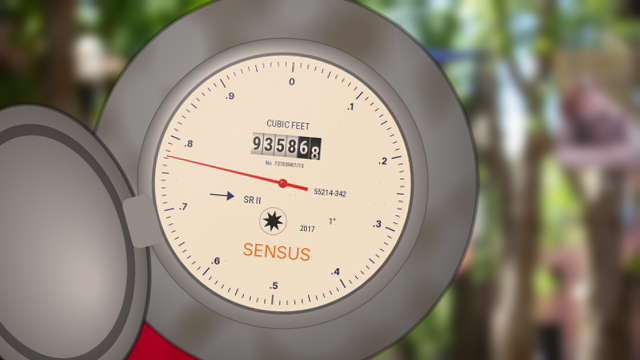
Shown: 935867.77
